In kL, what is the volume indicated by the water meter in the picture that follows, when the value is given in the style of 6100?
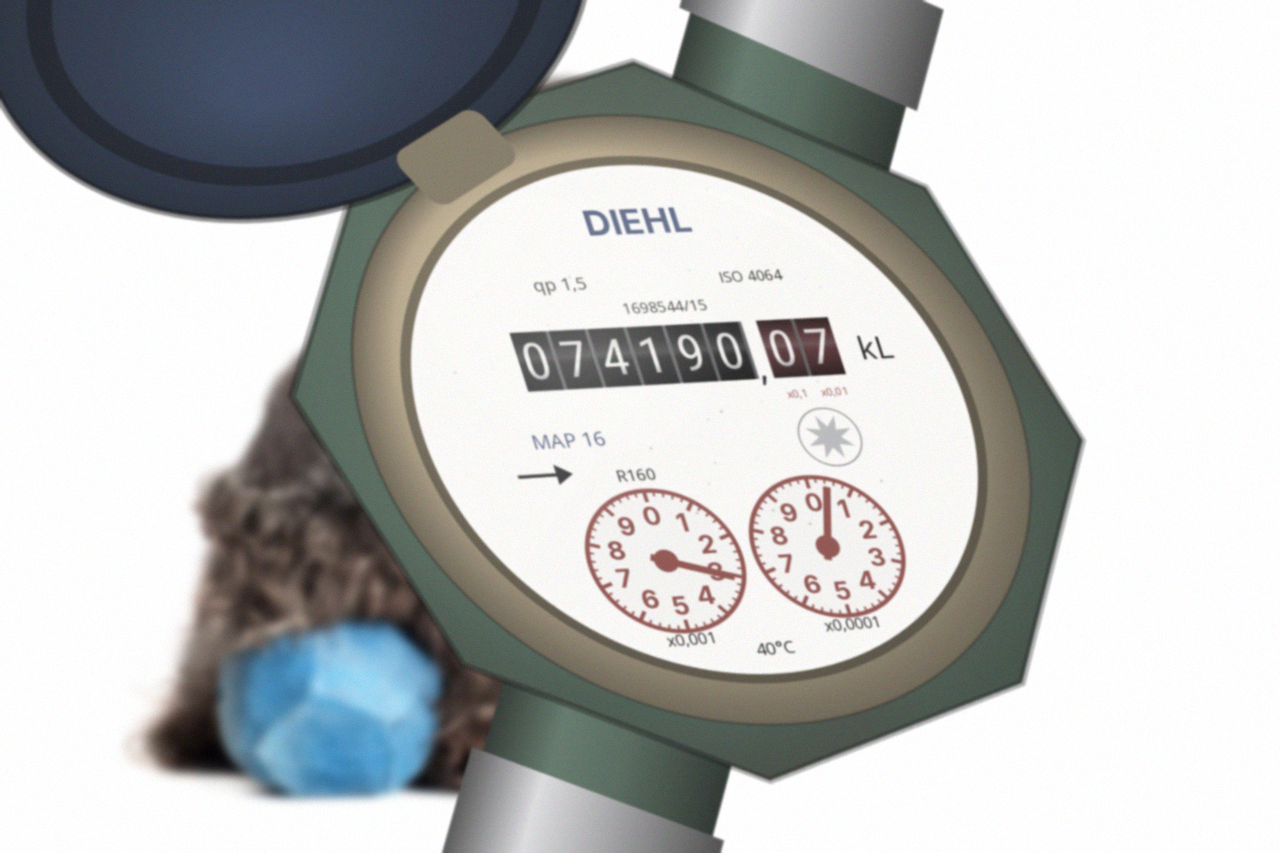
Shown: 74190.0730
